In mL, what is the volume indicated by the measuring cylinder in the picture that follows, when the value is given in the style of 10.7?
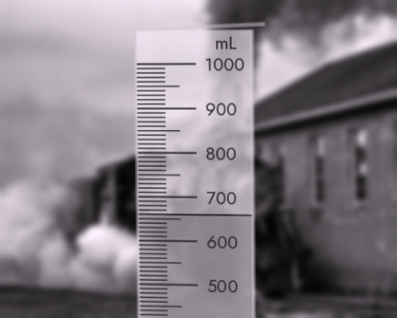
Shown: 660
